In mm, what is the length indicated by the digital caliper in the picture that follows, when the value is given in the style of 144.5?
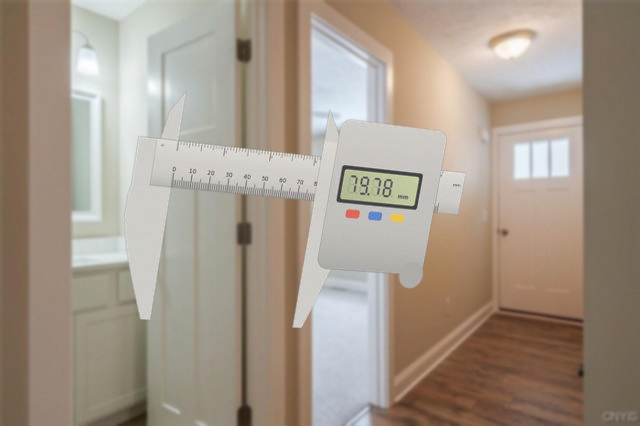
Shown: 79.78
